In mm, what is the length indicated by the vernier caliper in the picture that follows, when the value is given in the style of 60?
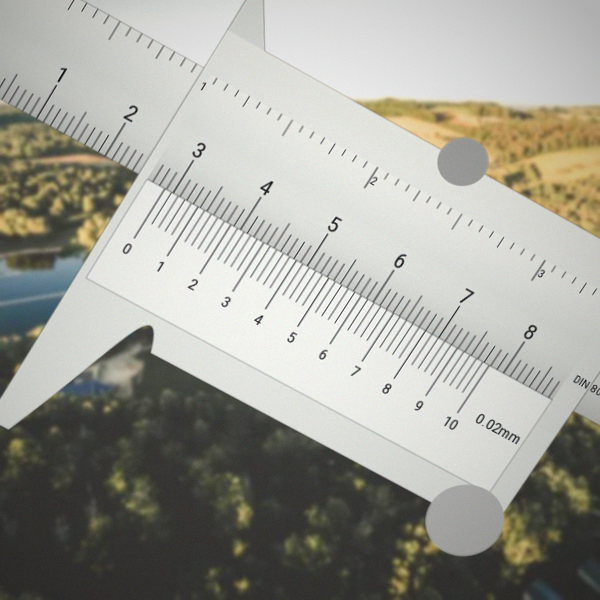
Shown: 28.8
